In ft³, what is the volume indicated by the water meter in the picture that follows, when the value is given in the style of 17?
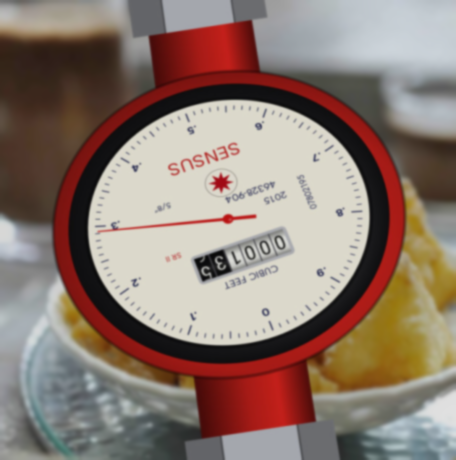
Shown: 135.29
